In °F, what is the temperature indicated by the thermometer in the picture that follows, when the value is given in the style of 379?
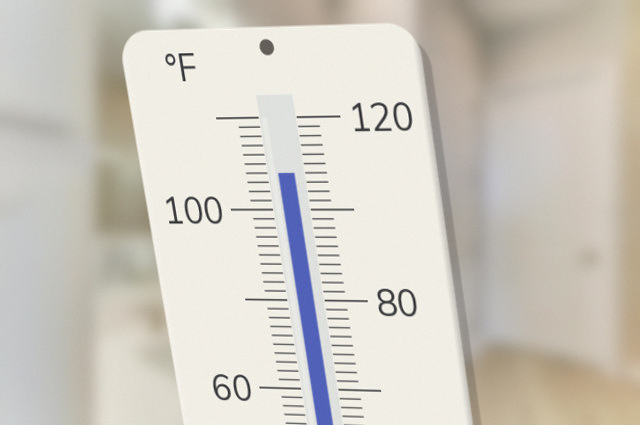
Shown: 108
